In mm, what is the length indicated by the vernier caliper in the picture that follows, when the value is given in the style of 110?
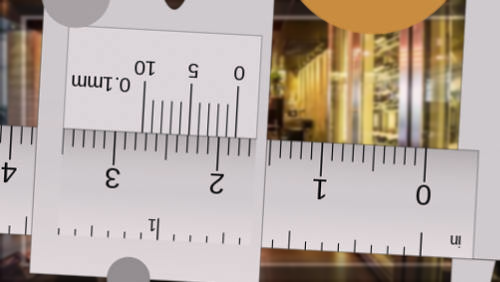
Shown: 18.4
